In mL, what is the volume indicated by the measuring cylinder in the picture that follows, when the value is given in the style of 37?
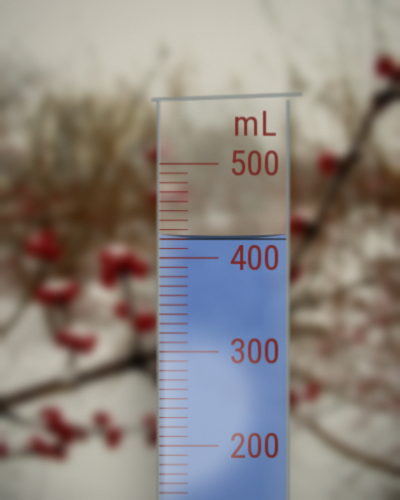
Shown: 420
